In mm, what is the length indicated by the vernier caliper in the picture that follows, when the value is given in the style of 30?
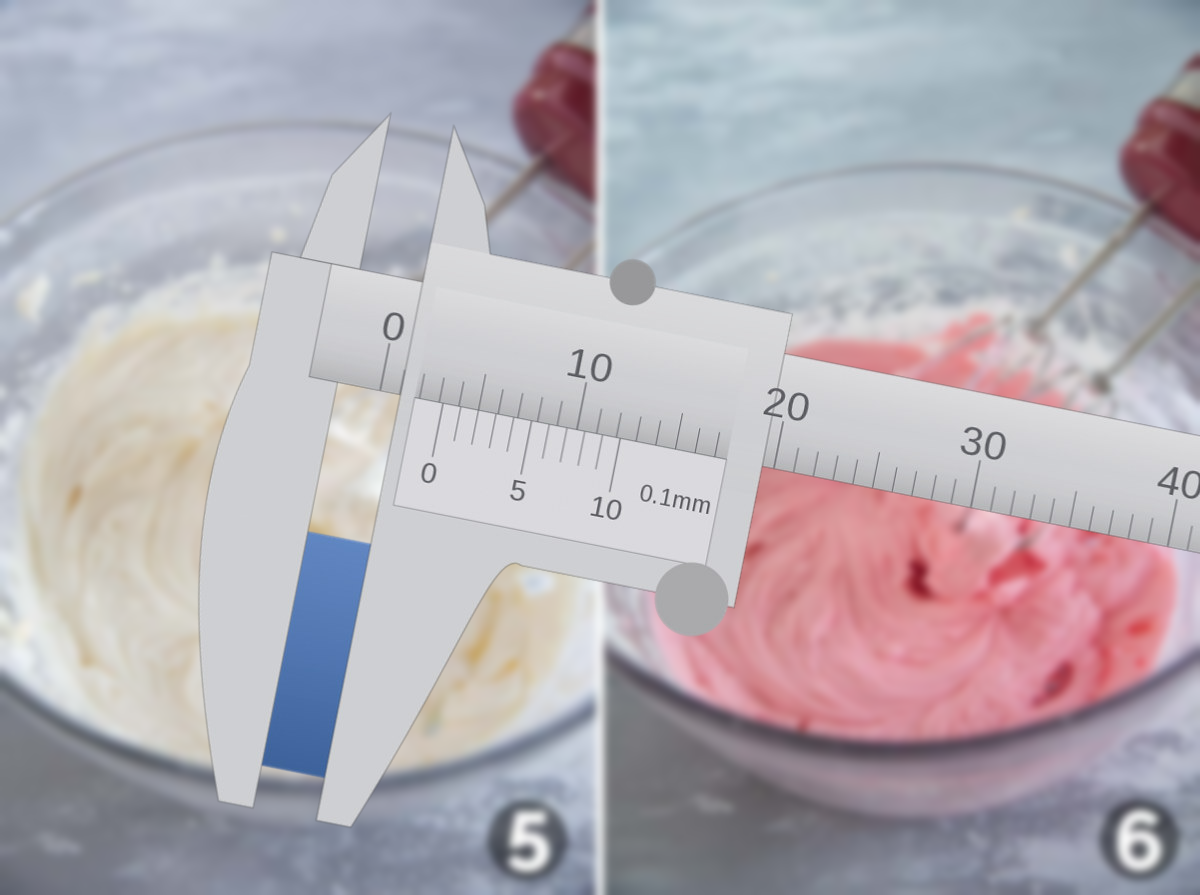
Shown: 3.2
